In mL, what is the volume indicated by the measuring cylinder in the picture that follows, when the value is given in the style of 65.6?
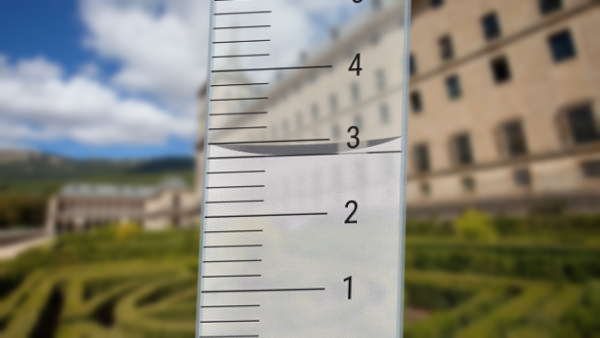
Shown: 2.8
